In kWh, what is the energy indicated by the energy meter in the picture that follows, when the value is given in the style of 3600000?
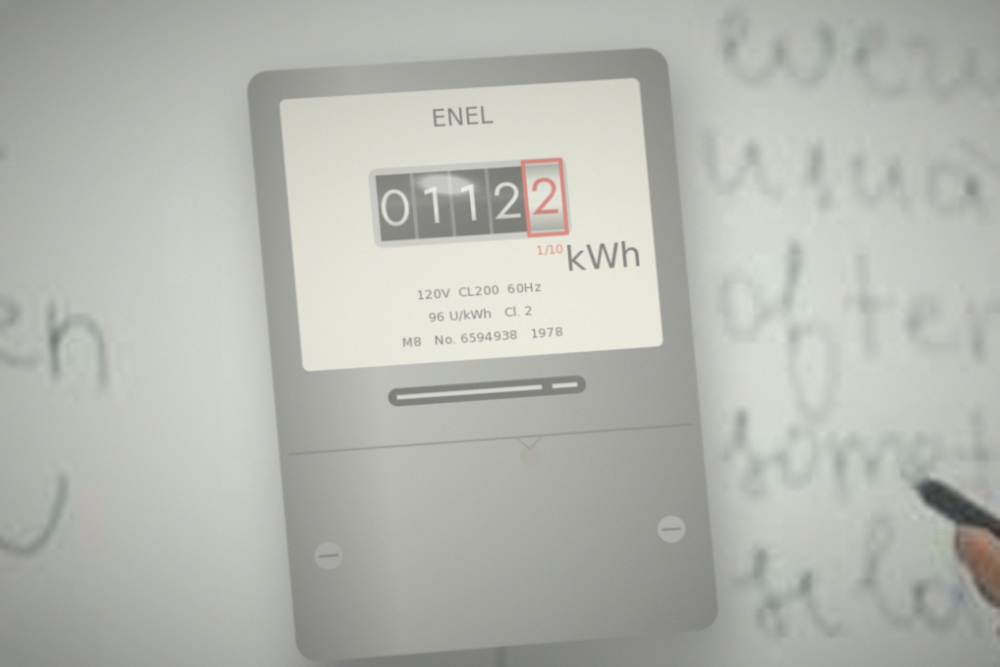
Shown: 112.2
